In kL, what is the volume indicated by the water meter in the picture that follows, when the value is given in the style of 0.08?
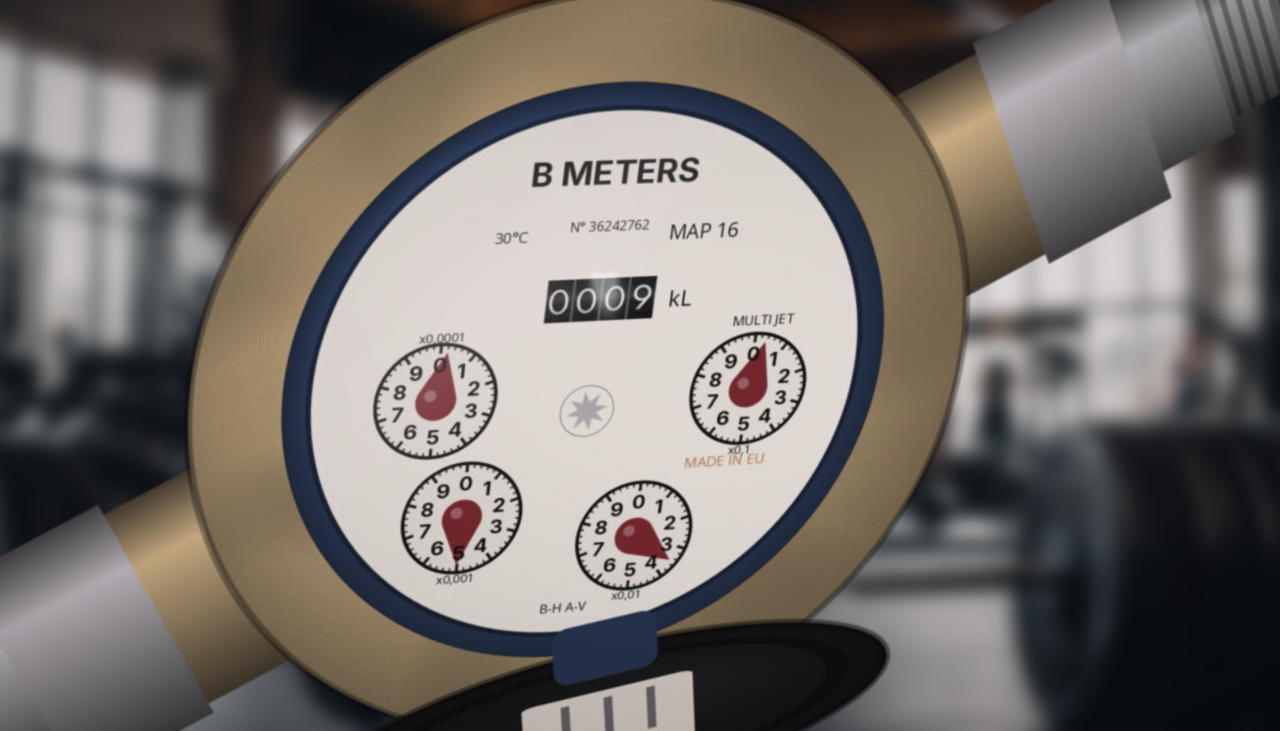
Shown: 9.0350
